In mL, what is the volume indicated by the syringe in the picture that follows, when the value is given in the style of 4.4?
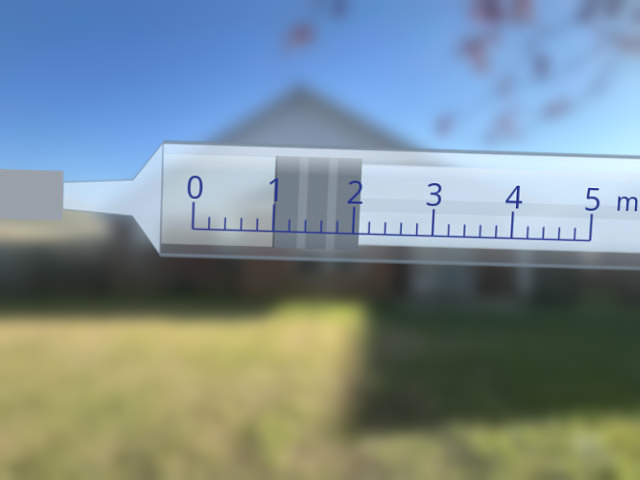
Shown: 1
